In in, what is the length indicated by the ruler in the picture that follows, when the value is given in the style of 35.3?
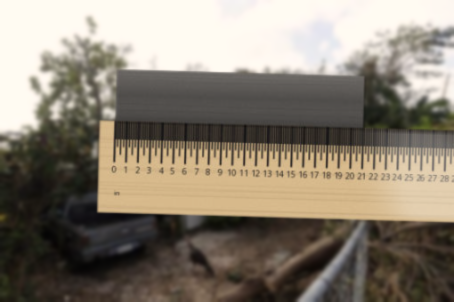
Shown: 21
